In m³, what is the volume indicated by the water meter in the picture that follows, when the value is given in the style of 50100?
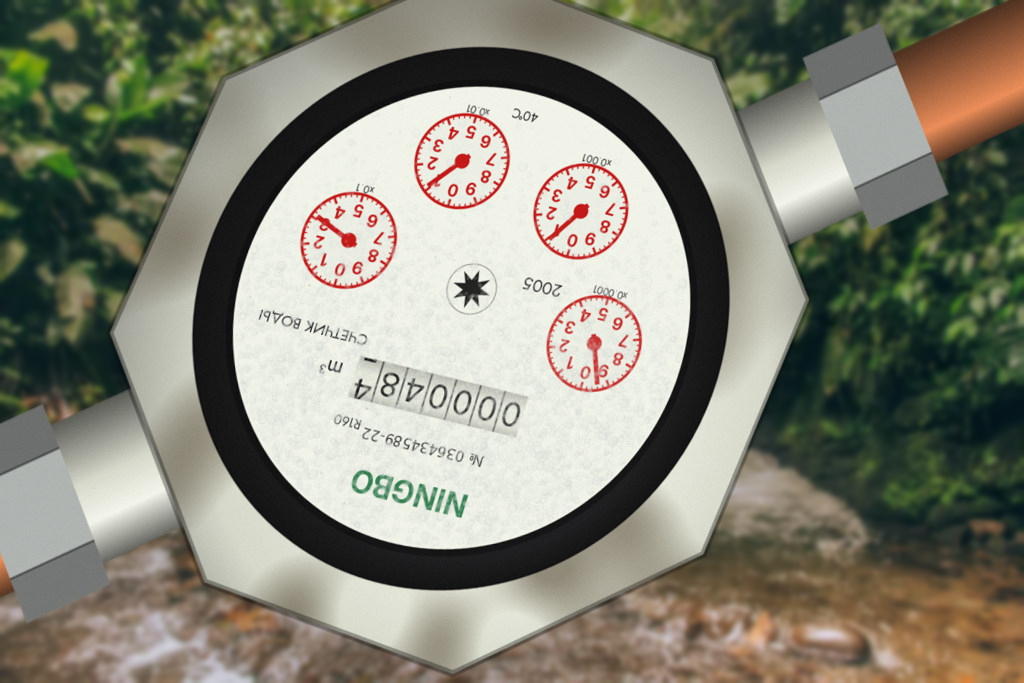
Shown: 484.3109
